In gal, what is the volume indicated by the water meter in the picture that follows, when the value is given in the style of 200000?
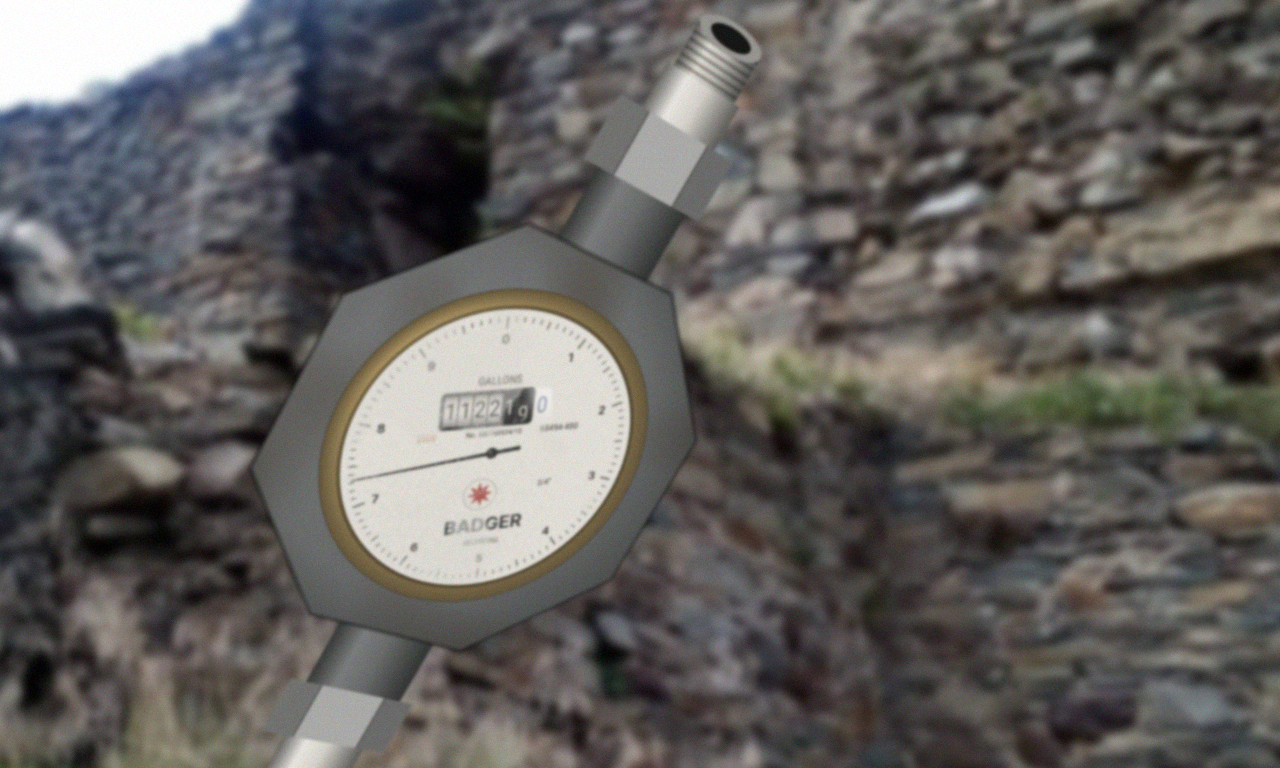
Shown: 1122187.3
